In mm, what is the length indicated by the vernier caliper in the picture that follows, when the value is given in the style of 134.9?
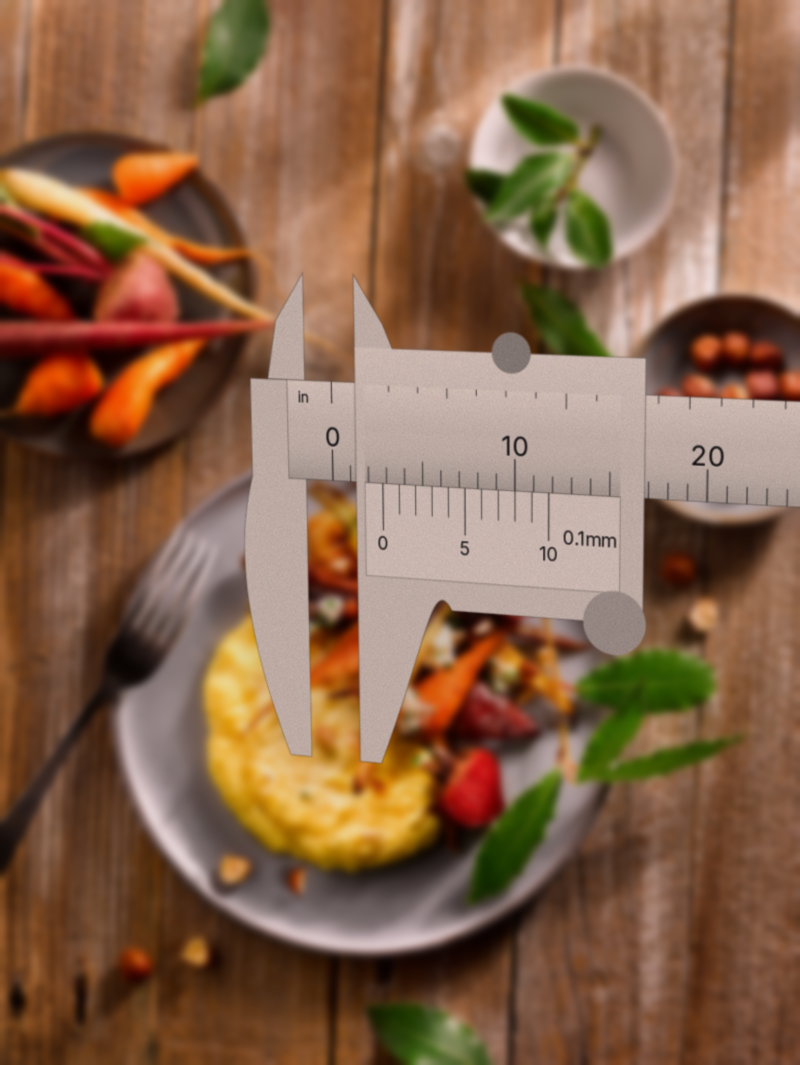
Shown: 2.8
